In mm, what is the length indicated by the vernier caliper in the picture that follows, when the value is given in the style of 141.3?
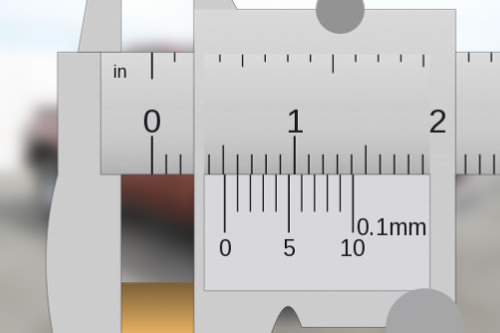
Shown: 5.1
